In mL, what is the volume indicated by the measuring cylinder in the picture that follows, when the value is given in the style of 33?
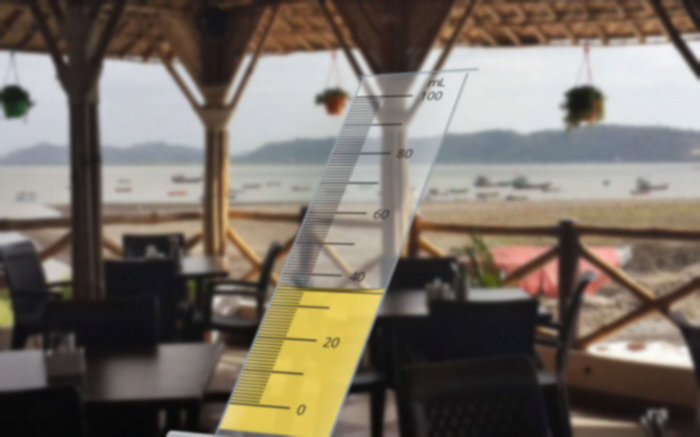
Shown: 35
